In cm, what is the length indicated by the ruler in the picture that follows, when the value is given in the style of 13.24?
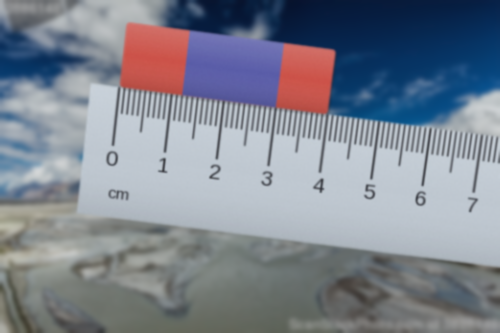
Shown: 4
